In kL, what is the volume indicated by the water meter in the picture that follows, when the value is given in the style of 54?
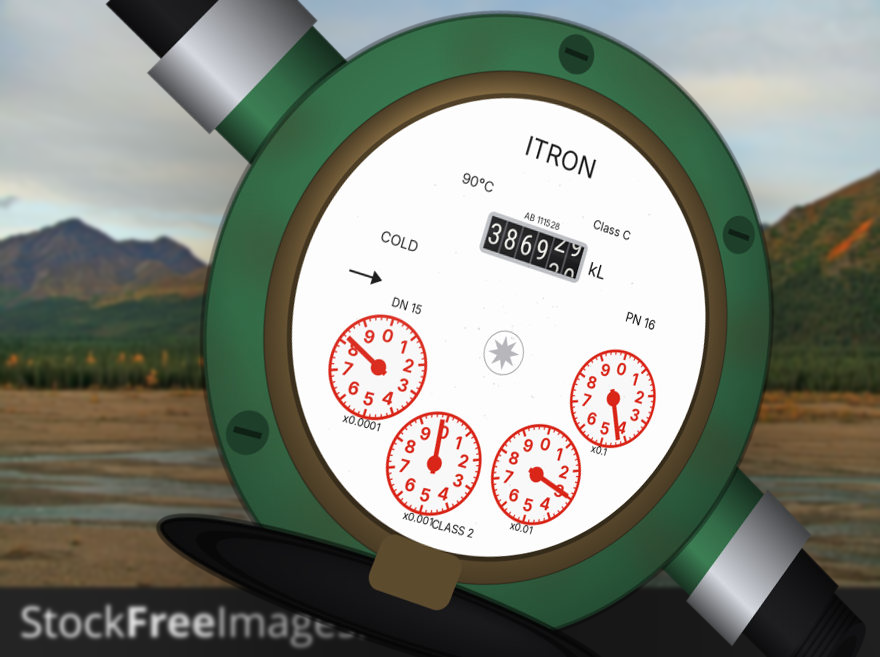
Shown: 386929.4298
